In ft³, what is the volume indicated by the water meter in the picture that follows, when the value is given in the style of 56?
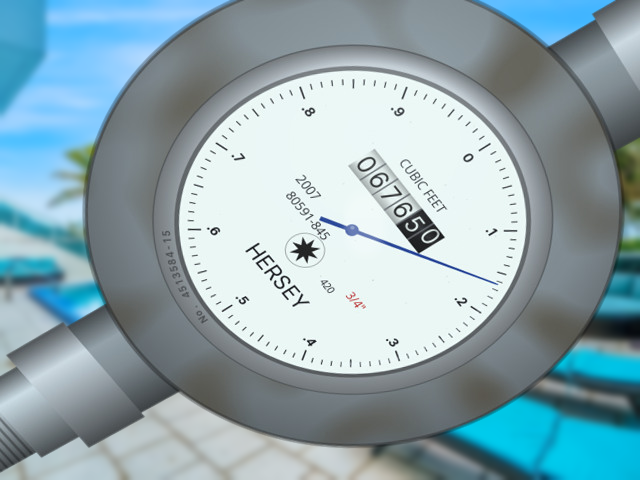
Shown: 67650.16
